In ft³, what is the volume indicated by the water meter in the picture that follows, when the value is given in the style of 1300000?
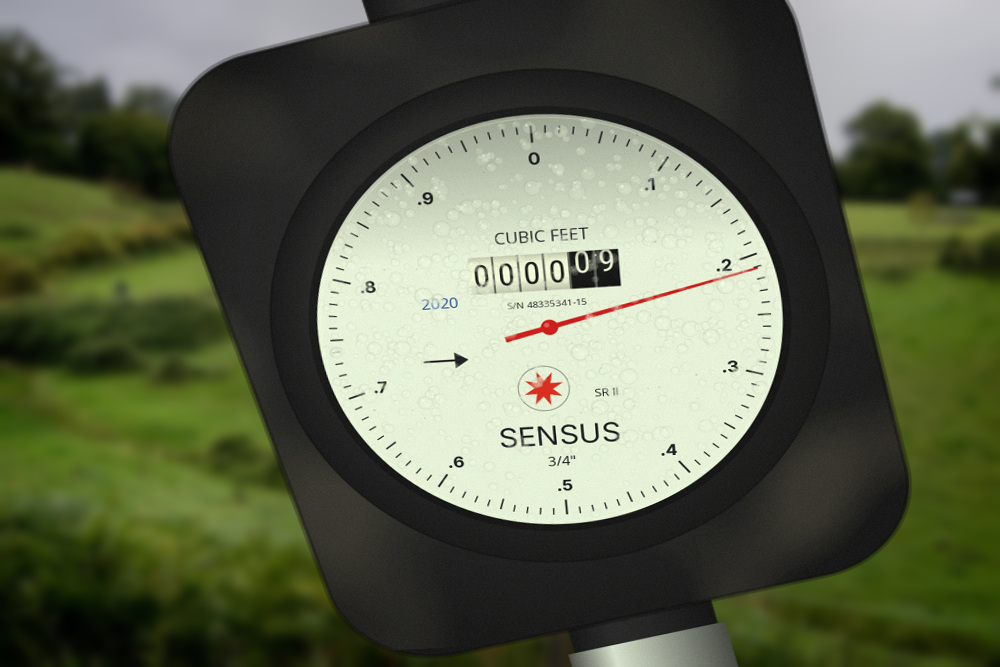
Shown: 9.21
